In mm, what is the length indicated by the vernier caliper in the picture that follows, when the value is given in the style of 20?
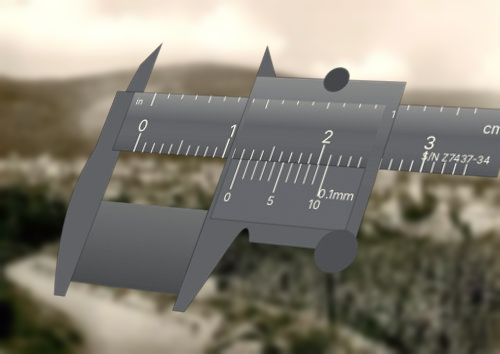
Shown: 12.0
